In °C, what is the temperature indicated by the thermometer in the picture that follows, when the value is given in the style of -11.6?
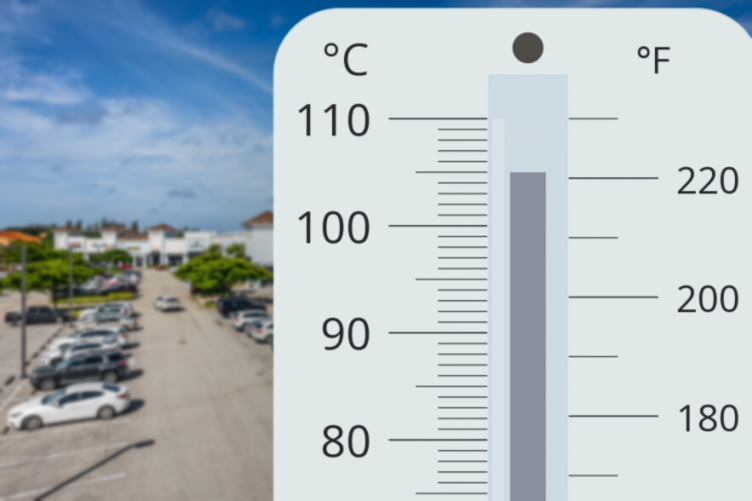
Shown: 105
